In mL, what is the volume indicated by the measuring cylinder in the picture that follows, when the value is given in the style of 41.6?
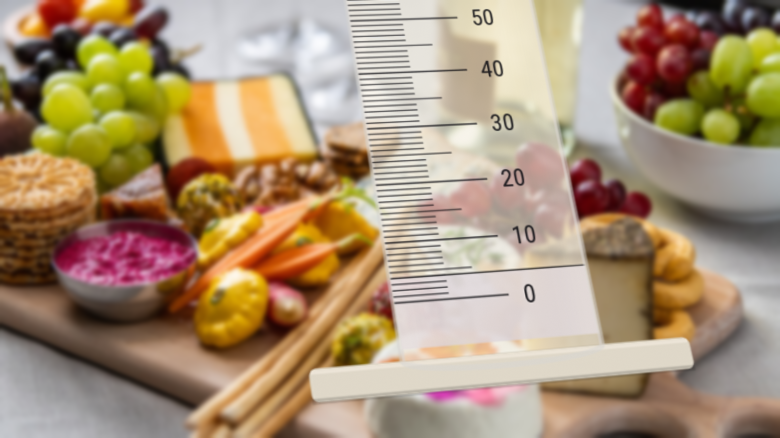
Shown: 4
